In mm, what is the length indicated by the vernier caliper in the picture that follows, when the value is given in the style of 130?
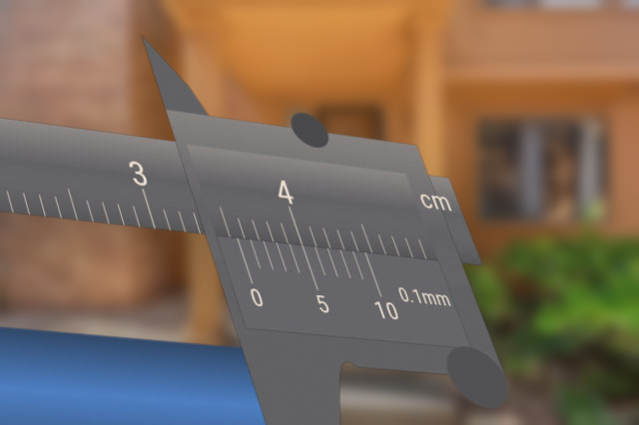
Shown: 35.5
